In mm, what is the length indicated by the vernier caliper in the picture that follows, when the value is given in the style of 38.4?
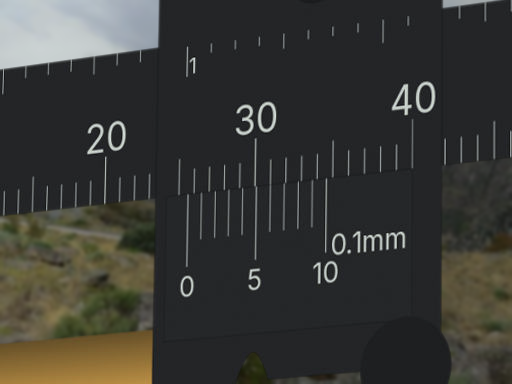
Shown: 25.6
